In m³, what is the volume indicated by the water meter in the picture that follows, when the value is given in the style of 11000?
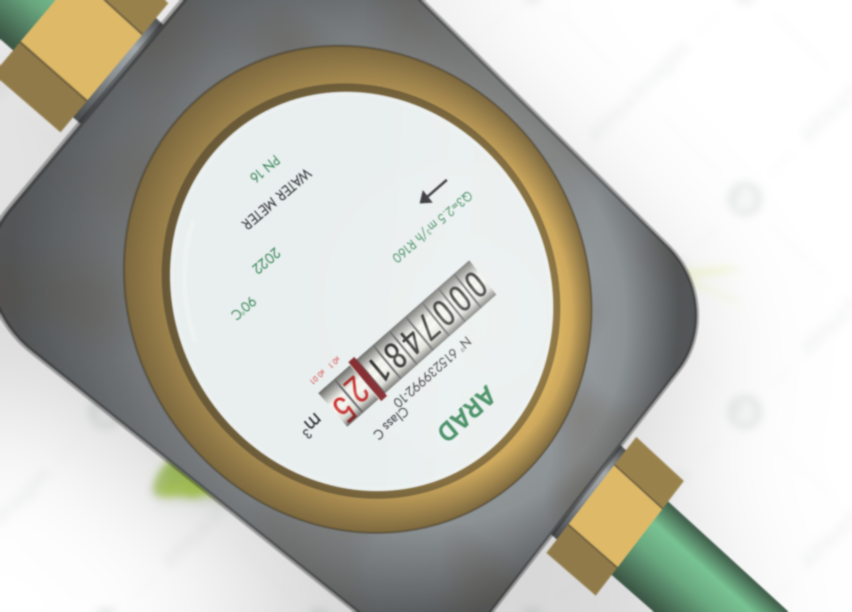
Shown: 7481.25
